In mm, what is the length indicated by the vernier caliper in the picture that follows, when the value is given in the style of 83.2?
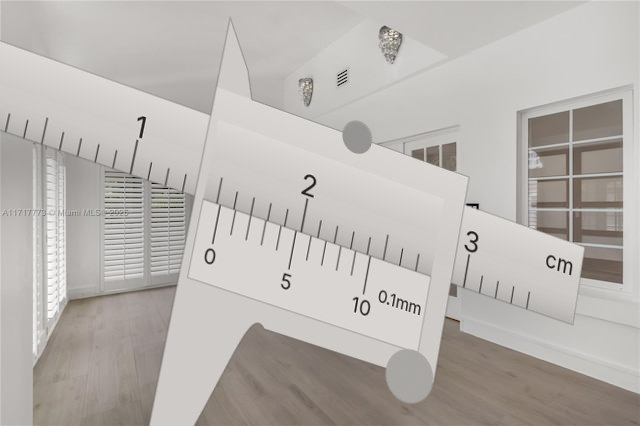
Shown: 15.2
